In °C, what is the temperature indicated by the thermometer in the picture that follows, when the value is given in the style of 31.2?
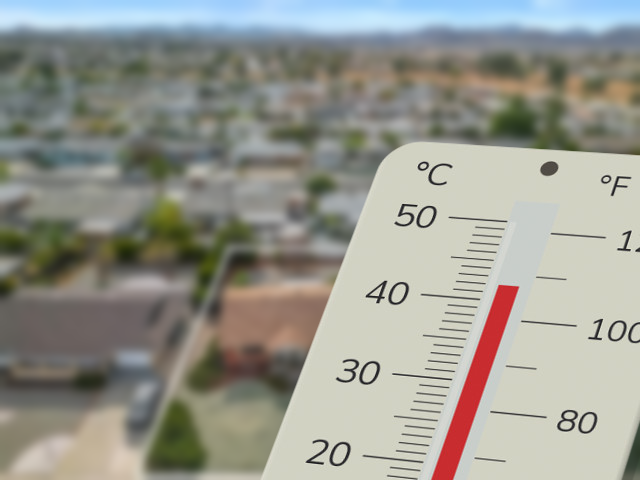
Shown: 42
